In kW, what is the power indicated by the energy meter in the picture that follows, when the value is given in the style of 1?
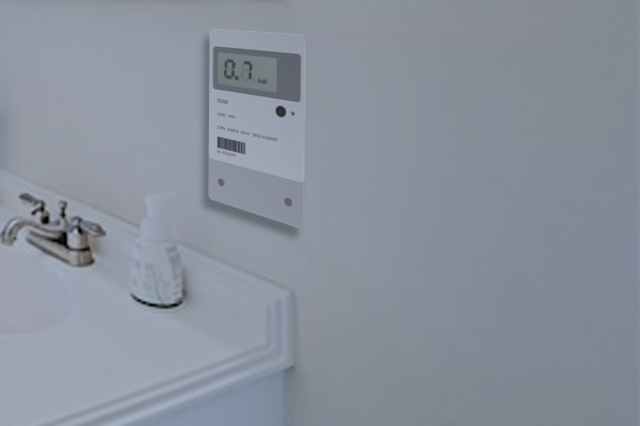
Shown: 0.7
